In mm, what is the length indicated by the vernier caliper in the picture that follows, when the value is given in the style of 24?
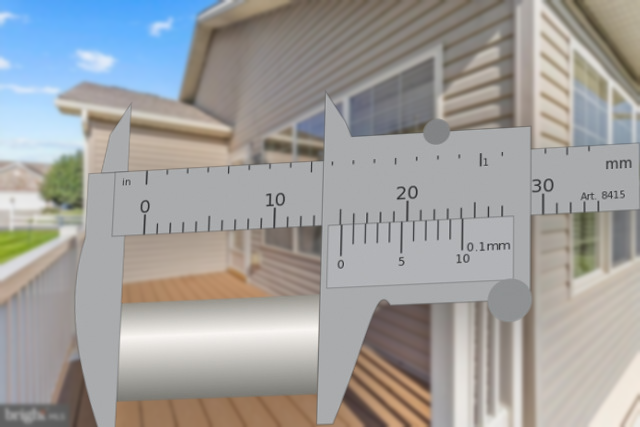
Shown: 15.1
